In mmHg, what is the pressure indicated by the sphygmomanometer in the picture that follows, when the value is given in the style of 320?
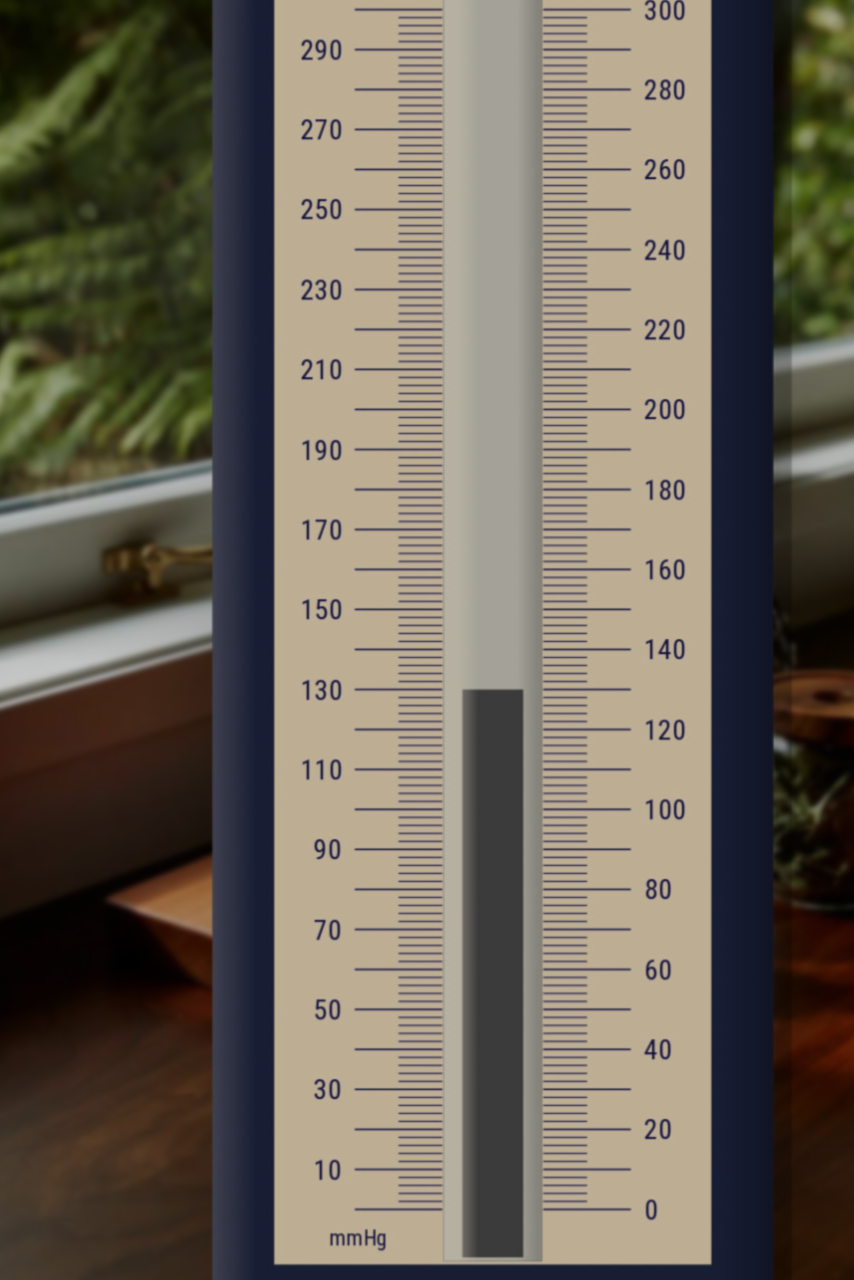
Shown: 130
